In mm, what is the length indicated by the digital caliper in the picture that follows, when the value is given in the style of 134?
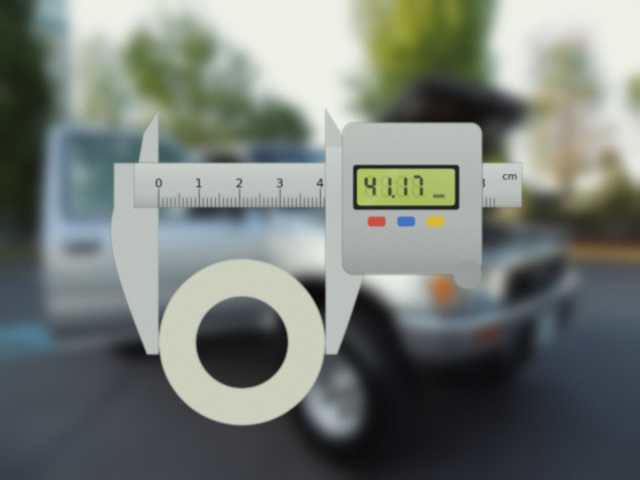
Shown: 41.17
